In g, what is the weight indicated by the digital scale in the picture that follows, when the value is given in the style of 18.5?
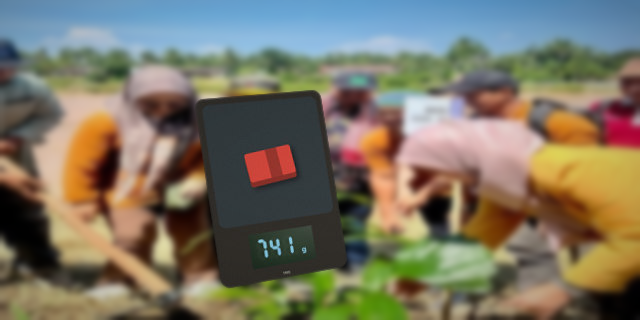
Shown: 741
